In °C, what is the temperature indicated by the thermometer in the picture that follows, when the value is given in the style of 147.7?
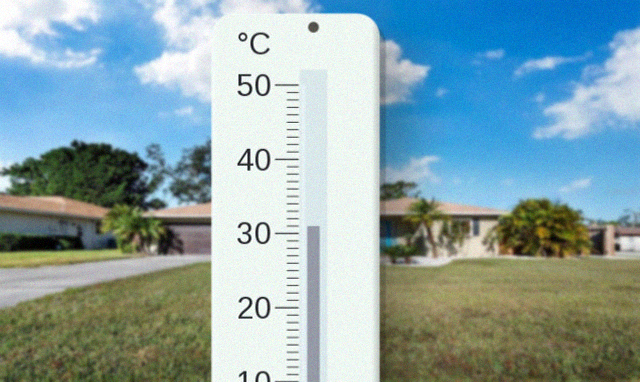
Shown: 31
